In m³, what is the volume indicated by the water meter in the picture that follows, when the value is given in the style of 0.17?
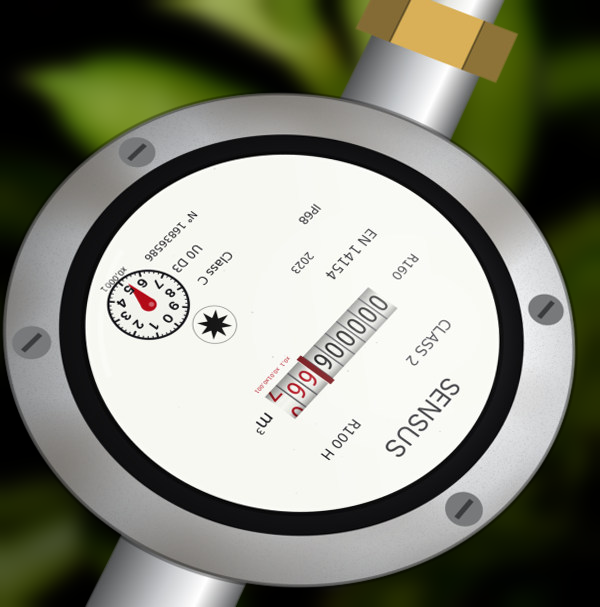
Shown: 6.6665
